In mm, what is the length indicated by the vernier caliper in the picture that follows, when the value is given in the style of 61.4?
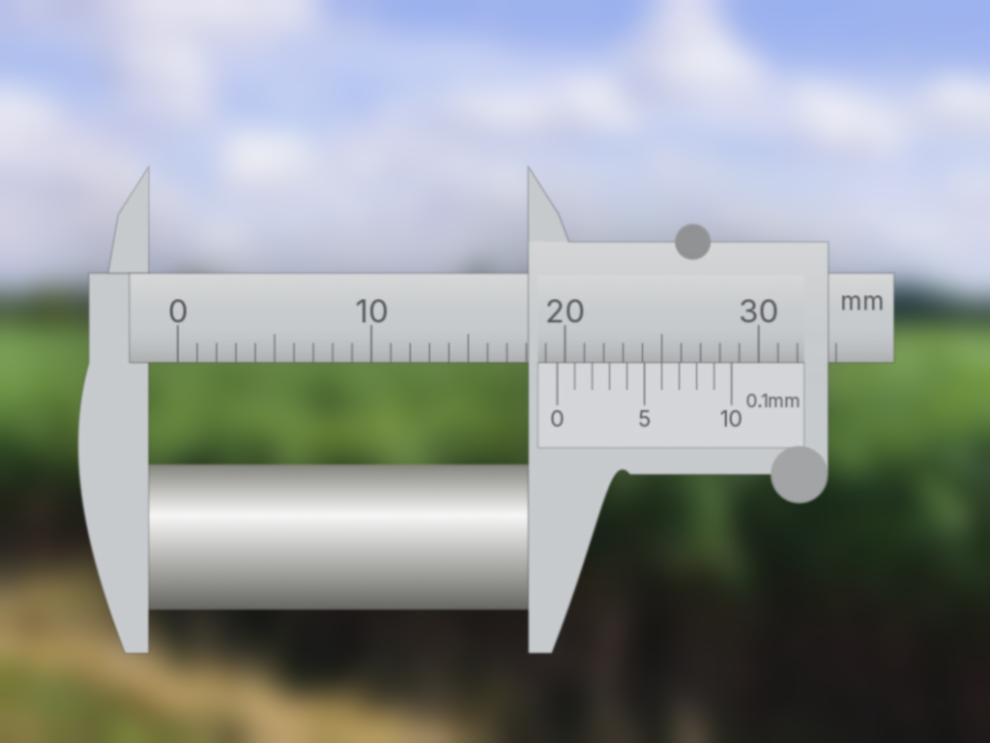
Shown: 19.6
